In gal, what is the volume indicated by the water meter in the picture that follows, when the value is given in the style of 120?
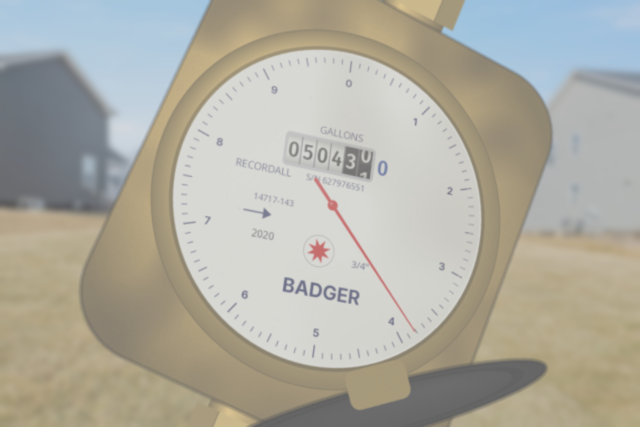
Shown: 504303.8
